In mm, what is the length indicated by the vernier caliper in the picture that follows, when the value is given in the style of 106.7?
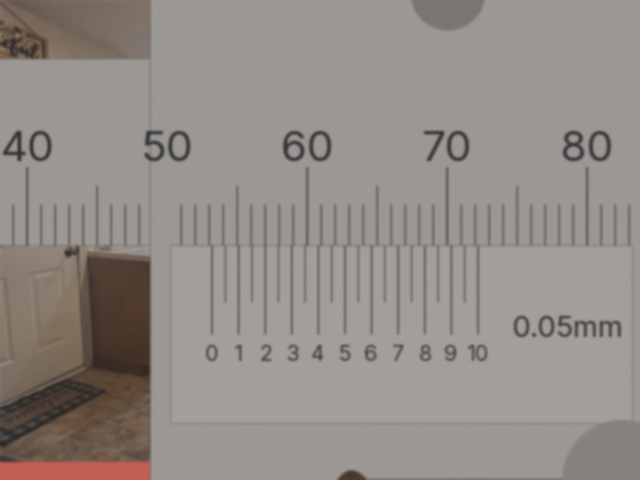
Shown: 53.2
